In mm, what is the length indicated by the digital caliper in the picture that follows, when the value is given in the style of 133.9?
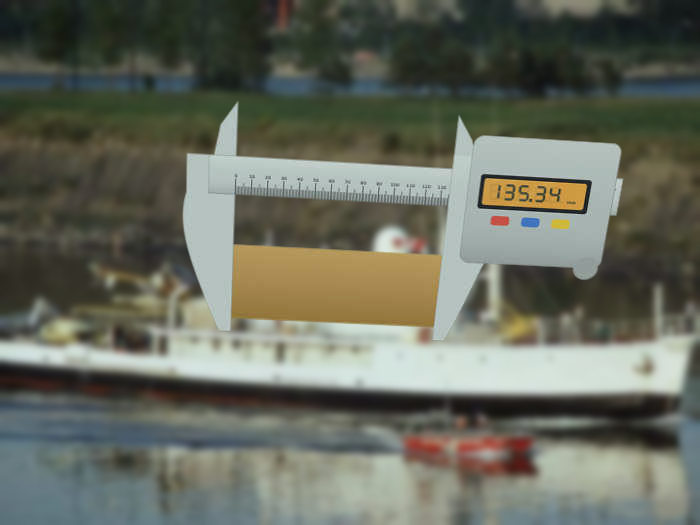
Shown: 135.34
